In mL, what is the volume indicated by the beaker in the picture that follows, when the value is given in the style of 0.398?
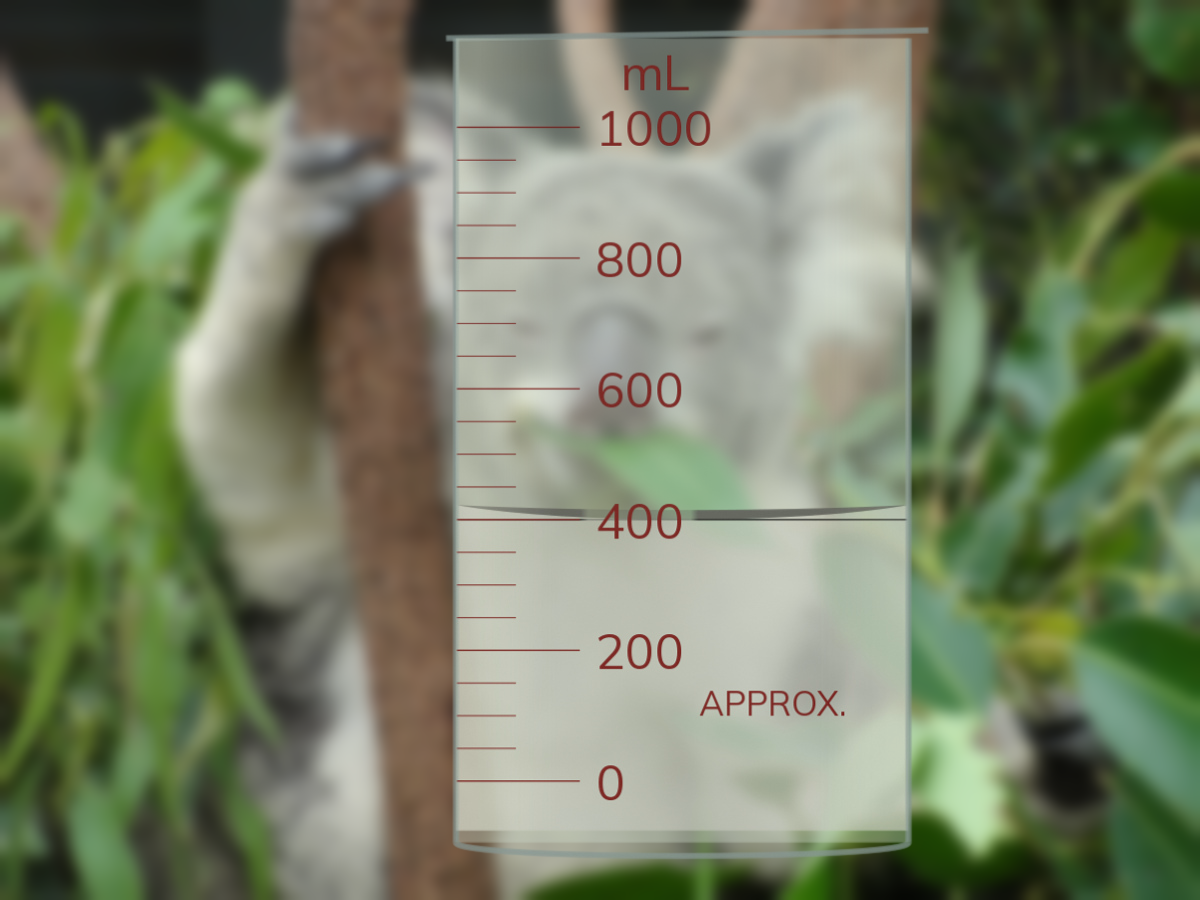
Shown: 400
